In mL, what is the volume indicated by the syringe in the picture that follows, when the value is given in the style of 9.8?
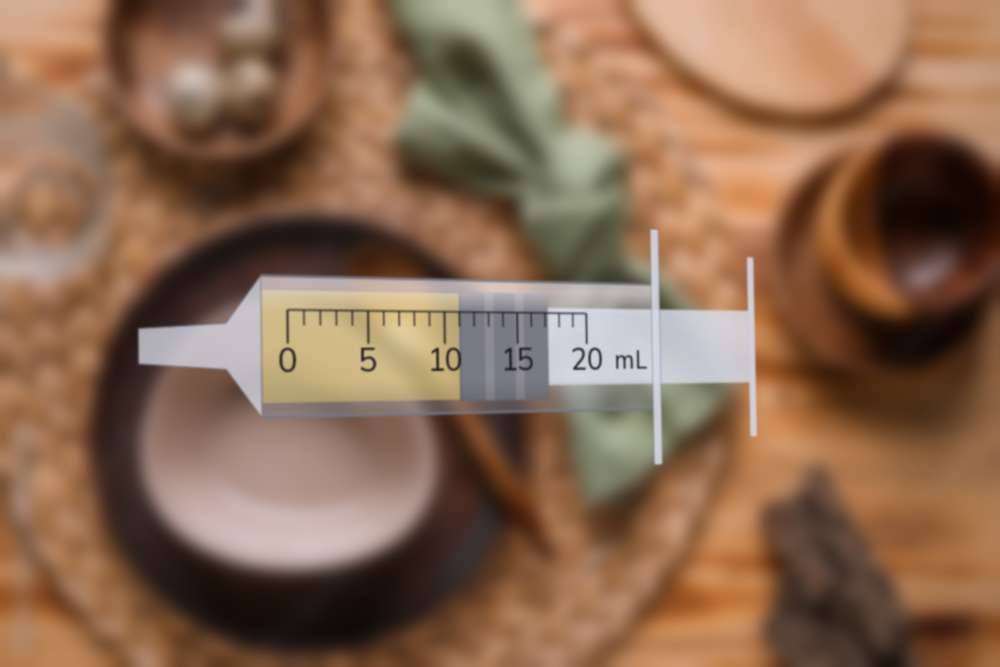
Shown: 11
